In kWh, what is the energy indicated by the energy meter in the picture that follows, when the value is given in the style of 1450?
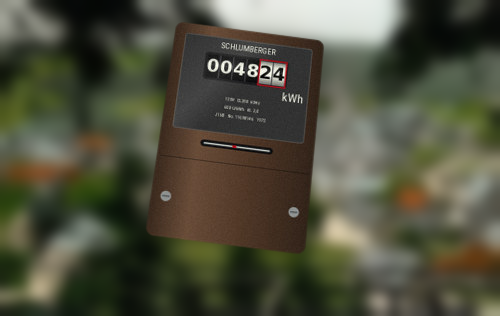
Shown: 48.24
